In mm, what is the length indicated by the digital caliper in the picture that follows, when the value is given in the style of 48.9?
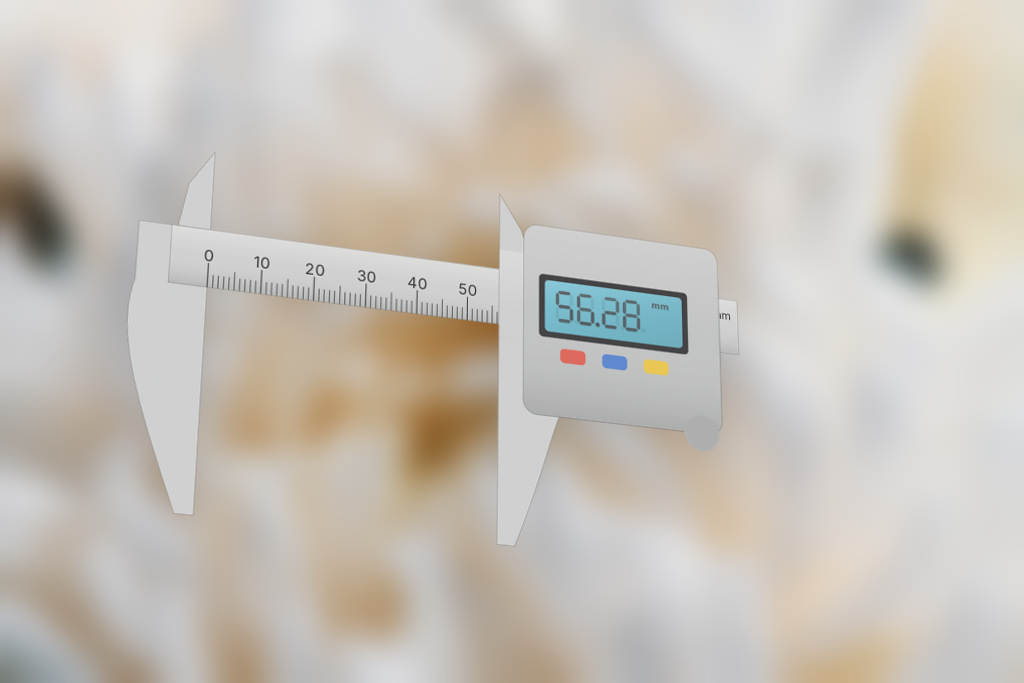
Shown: 56.28
